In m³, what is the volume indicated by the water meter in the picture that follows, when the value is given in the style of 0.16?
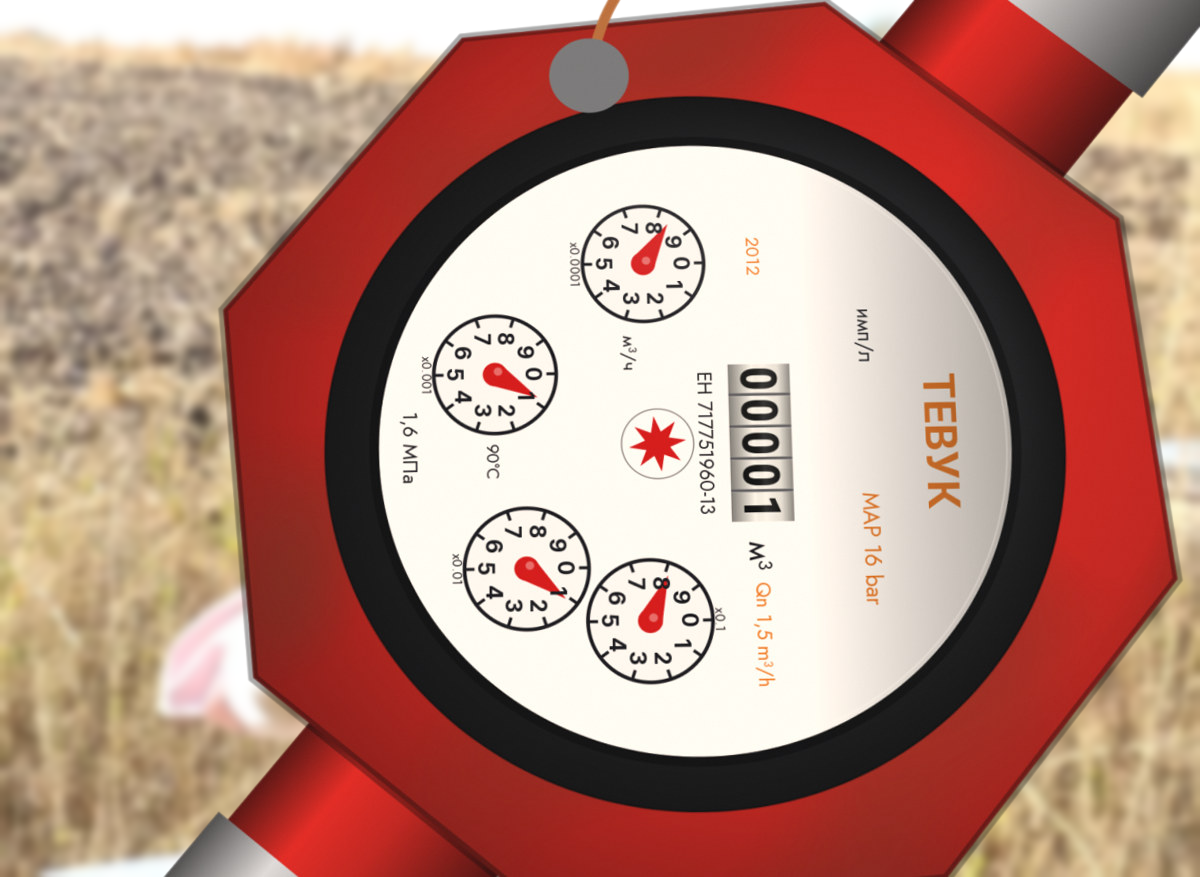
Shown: 1.8108
